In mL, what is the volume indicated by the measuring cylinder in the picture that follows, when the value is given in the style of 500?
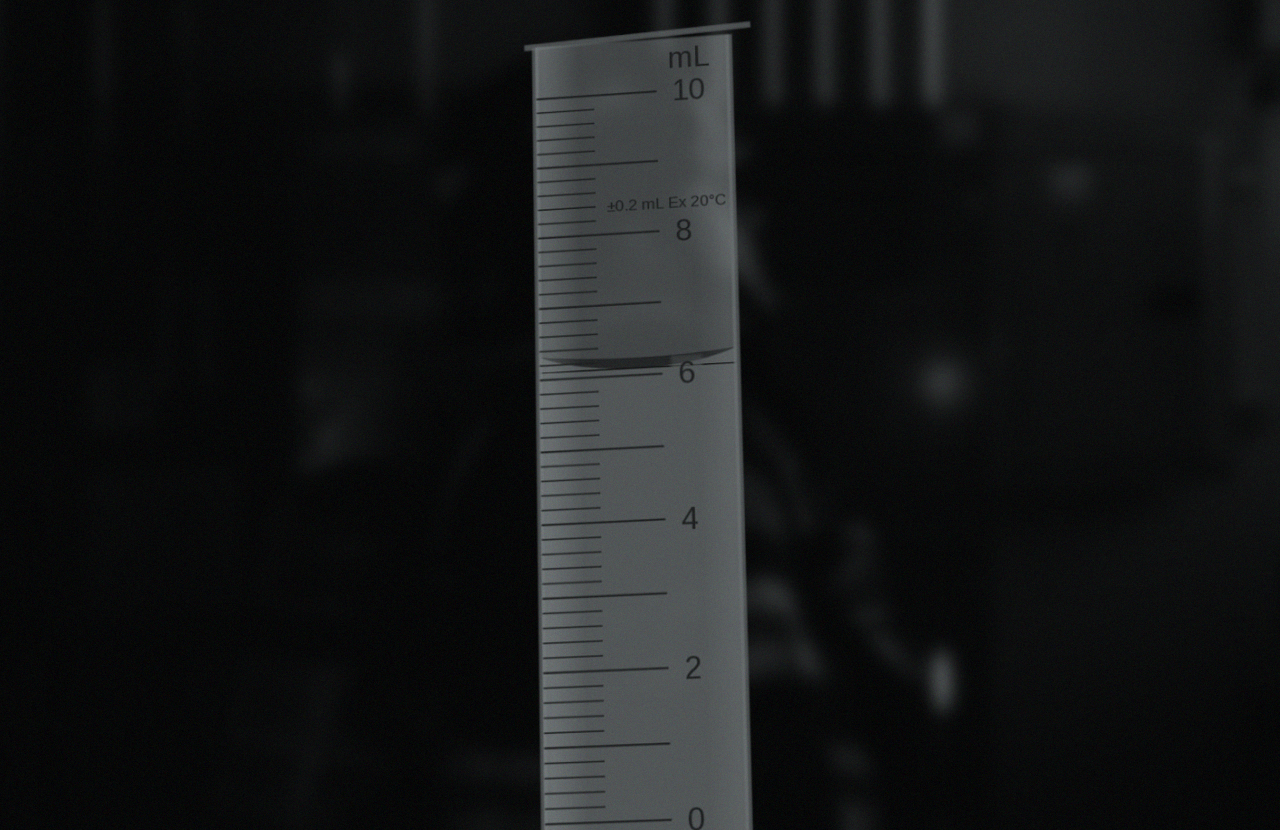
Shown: 6.1
